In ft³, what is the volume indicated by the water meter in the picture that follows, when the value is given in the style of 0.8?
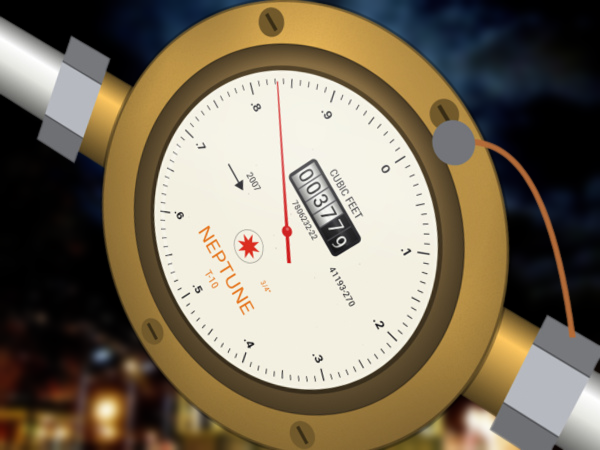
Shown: 3778.83
